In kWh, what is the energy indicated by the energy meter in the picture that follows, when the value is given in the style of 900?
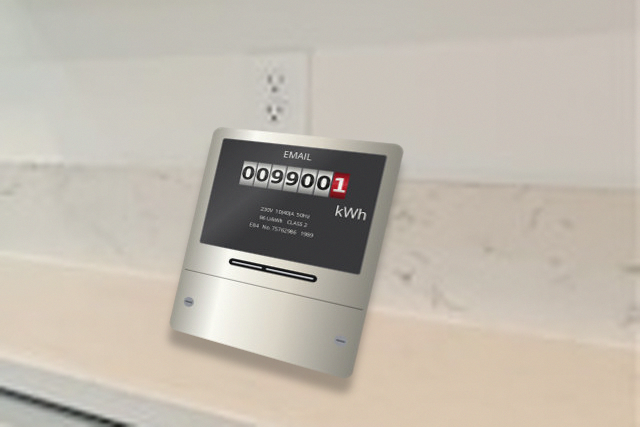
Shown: 9900.1
